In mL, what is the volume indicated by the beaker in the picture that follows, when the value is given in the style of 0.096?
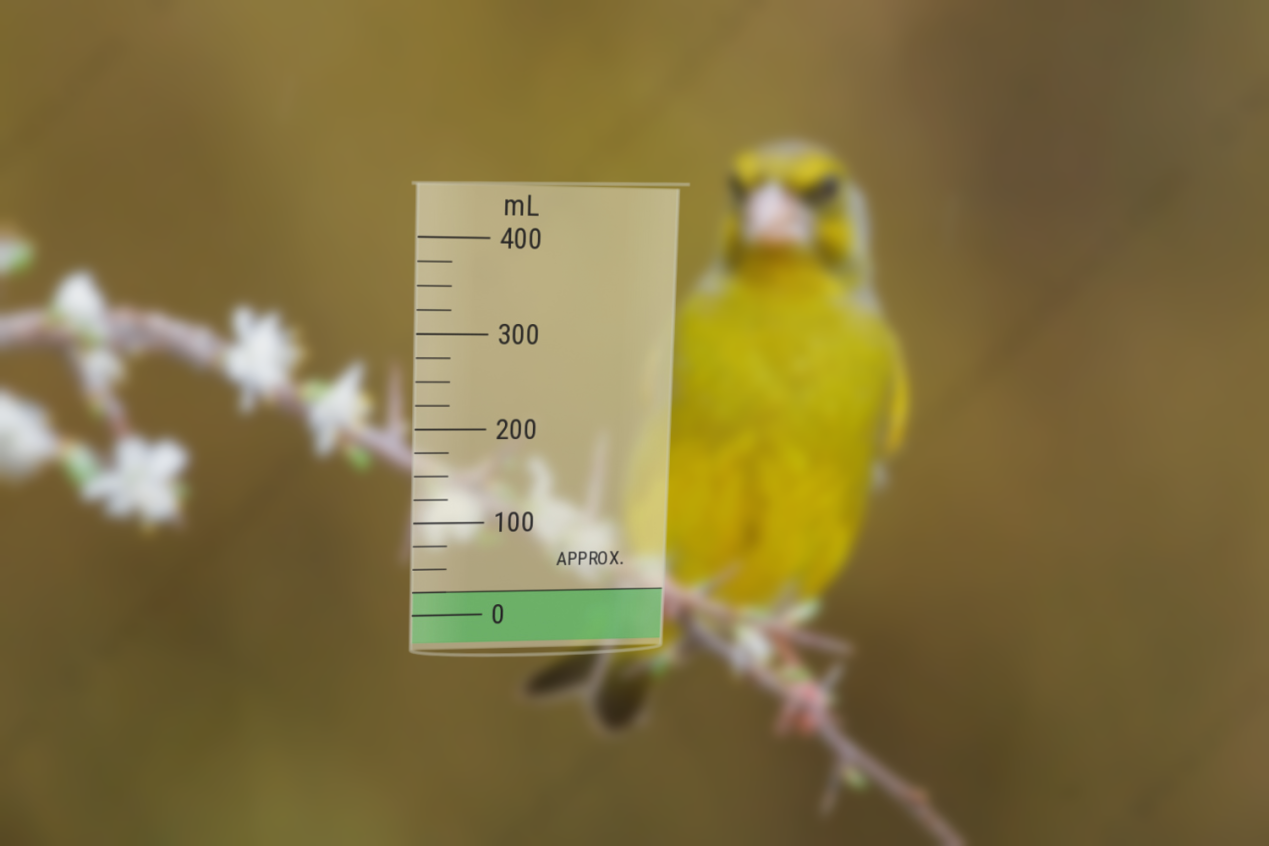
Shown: 25
